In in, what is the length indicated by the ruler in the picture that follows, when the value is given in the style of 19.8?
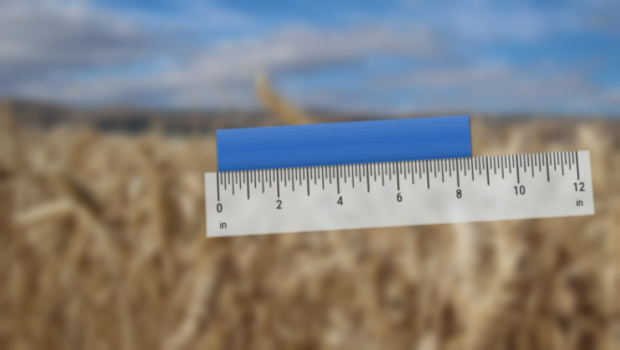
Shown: 8.5
